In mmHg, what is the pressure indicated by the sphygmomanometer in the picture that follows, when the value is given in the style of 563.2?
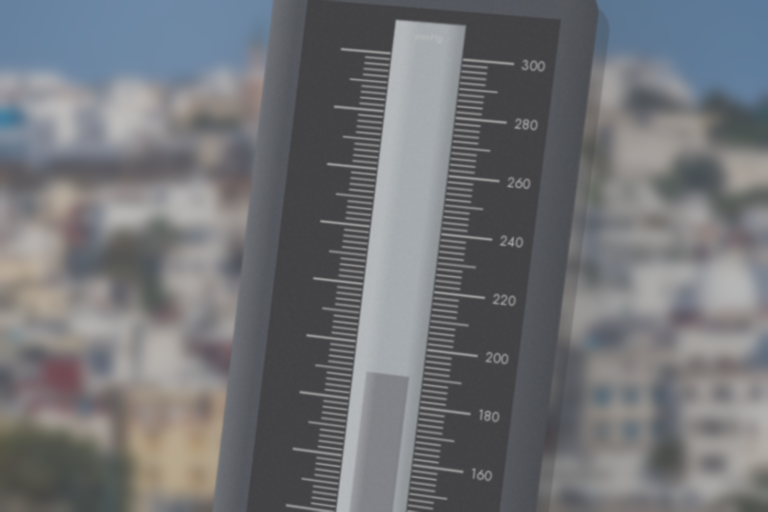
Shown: 190
